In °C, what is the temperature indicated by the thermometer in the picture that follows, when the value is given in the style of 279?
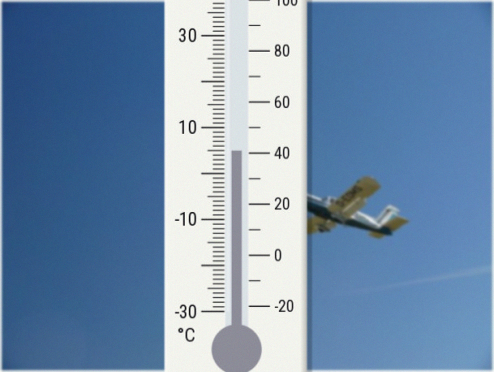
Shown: 5
